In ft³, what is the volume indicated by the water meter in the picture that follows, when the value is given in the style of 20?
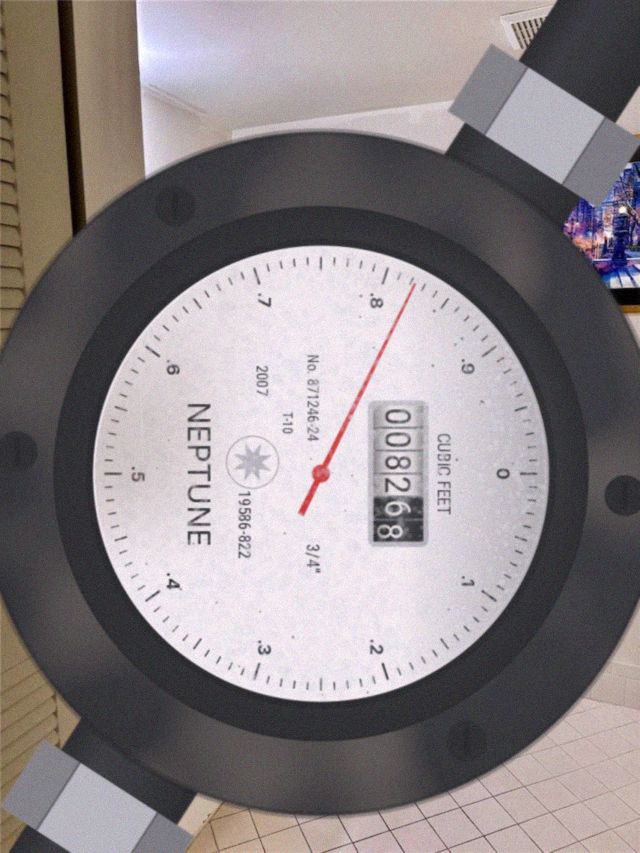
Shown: 8267.82
